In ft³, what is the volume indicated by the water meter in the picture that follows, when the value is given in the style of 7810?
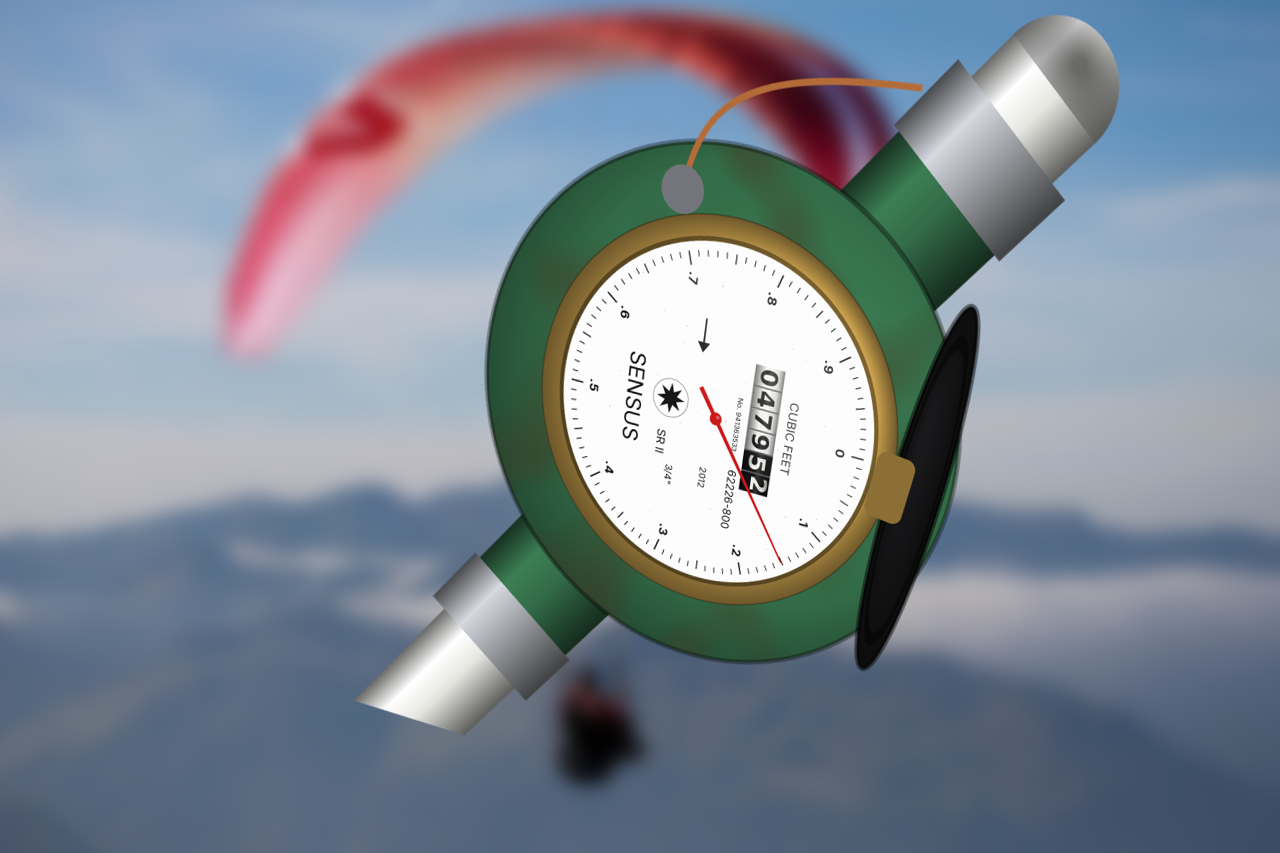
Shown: 47952.15
